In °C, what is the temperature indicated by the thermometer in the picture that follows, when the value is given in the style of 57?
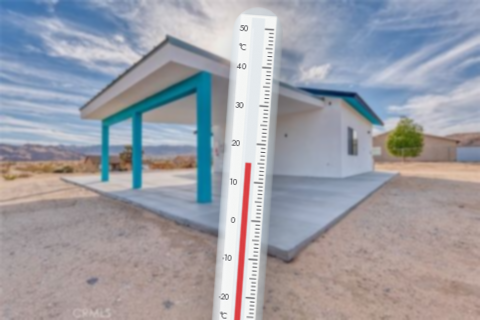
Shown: 15
